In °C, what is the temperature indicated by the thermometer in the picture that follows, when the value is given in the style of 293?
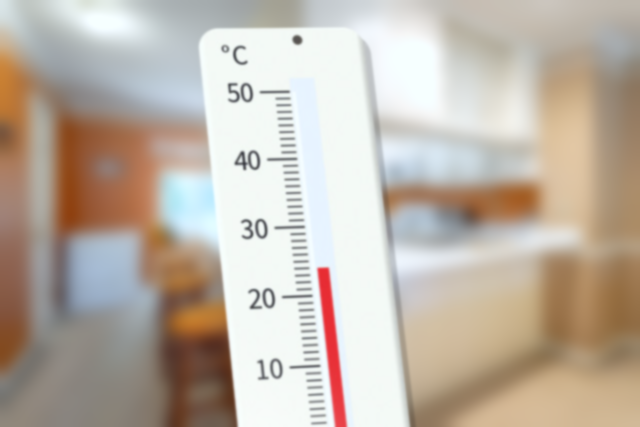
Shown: 24
